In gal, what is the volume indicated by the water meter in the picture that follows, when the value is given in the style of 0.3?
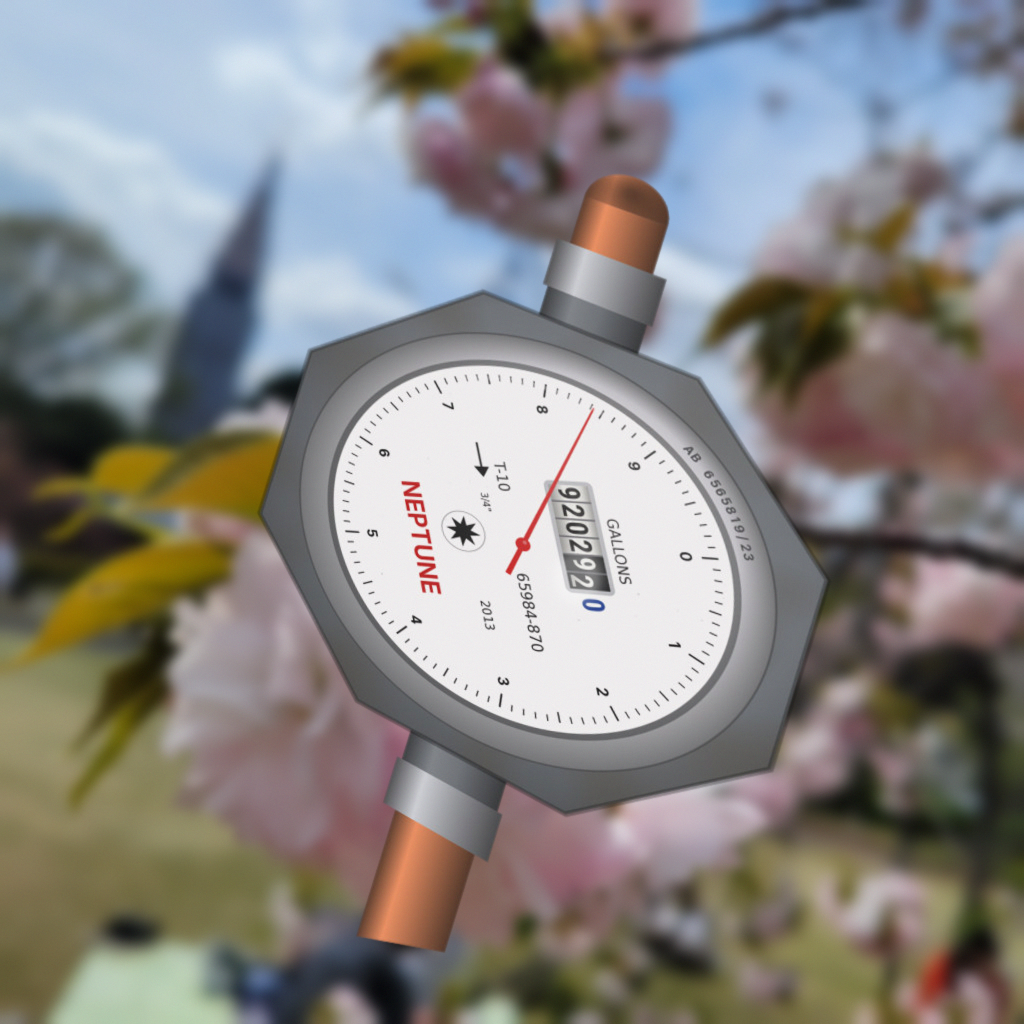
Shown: 9202918.4
